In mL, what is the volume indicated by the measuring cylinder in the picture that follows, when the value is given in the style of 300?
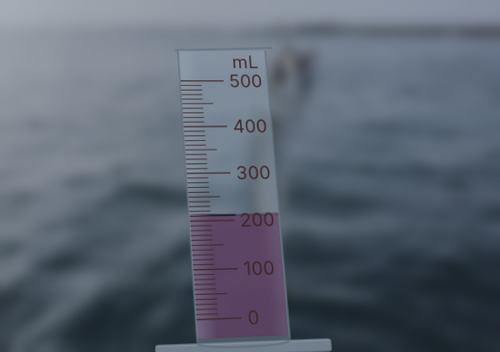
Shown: 210
